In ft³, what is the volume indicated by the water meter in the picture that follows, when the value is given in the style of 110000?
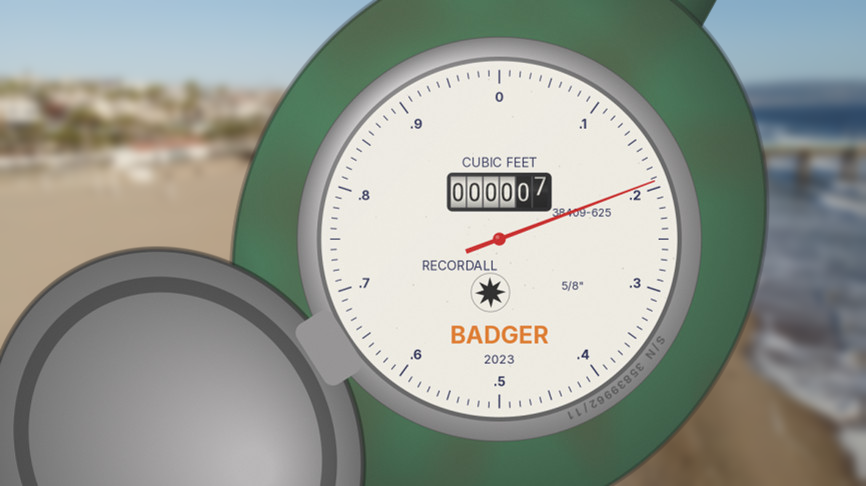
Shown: 7.19
